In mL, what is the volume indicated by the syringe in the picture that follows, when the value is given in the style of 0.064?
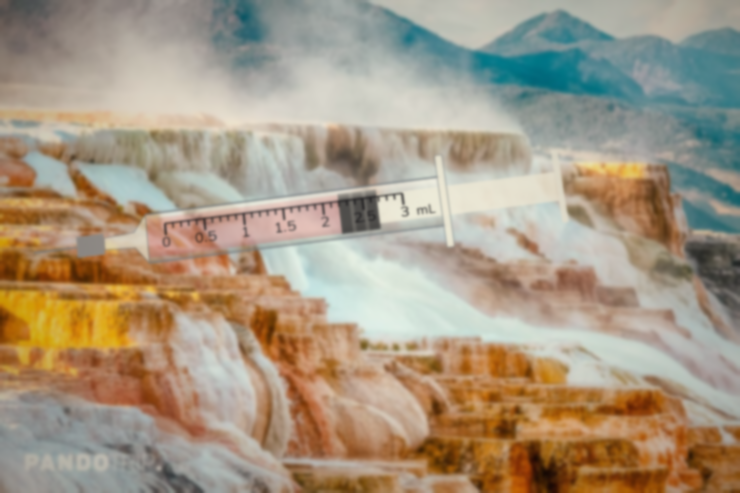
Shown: 2.2
